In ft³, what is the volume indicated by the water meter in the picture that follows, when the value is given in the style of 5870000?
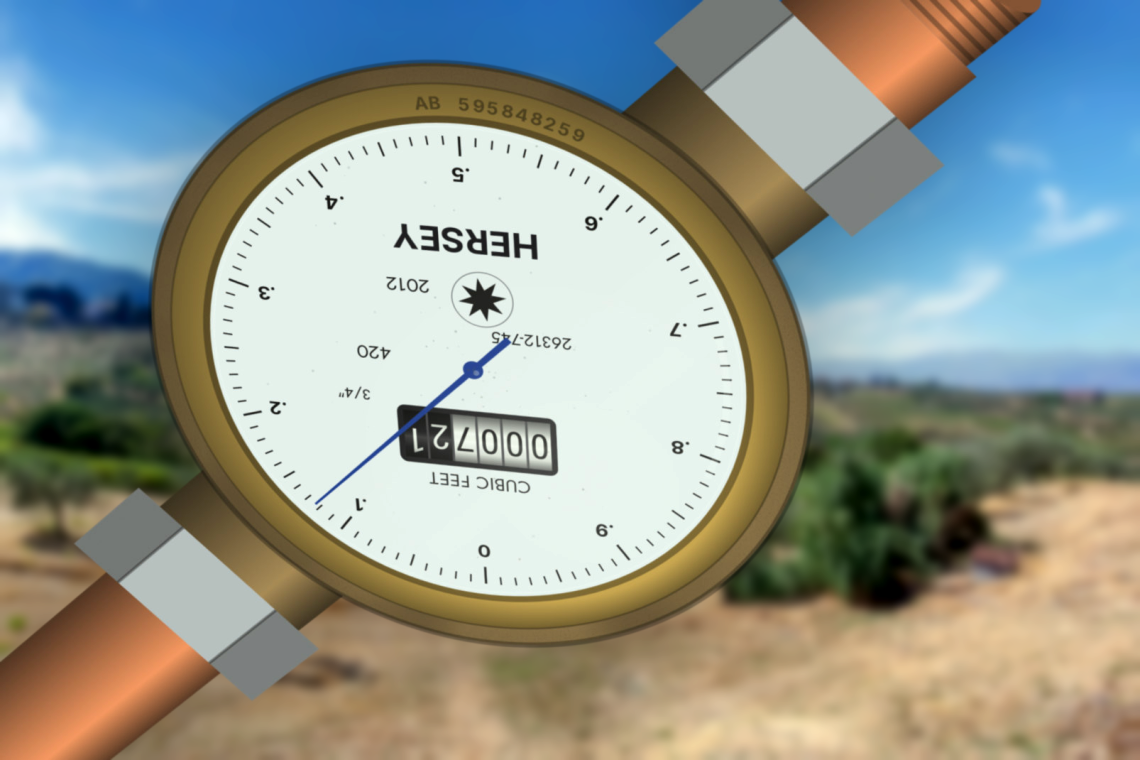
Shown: 721.12
